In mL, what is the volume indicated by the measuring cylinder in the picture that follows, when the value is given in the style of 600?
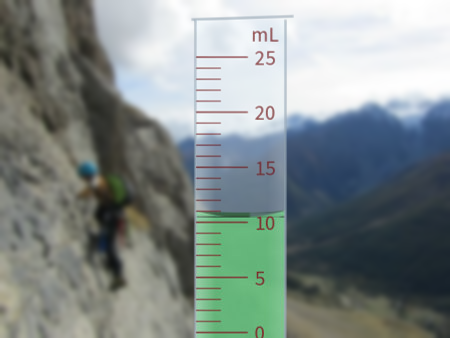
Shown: 10.5
